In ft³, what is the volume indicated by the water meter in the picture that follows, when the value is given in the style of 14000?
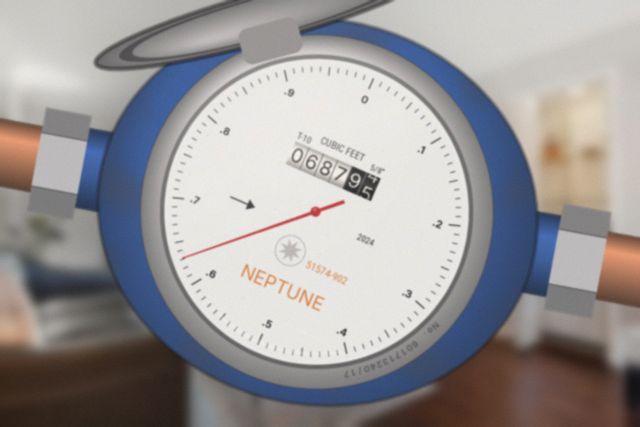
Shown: 68794.63
